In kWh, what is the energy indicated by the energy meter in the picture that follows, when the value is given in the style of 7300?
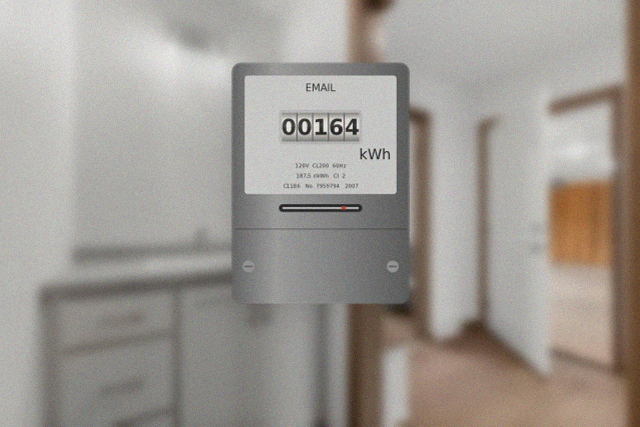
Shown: 164
